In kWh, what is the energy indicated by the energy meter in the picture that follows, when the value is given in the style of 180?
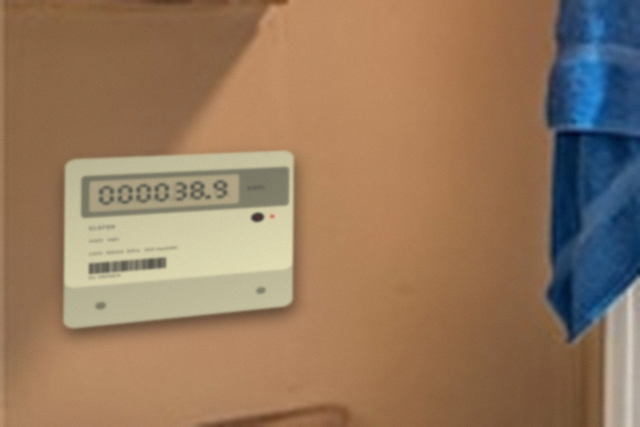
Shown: 38.9
